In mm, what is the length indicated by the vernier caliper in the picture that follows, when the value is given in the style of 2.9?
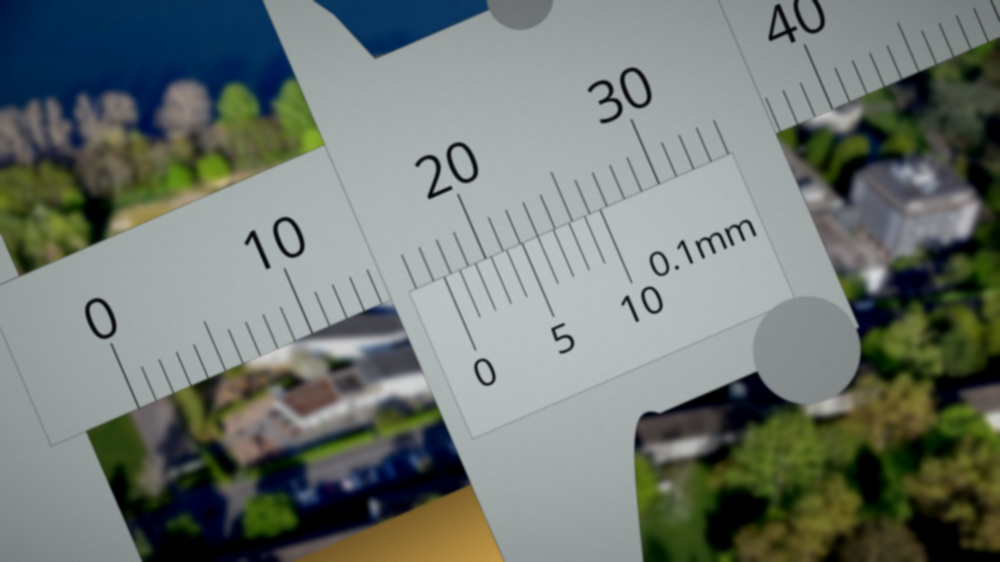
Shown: 17.6
